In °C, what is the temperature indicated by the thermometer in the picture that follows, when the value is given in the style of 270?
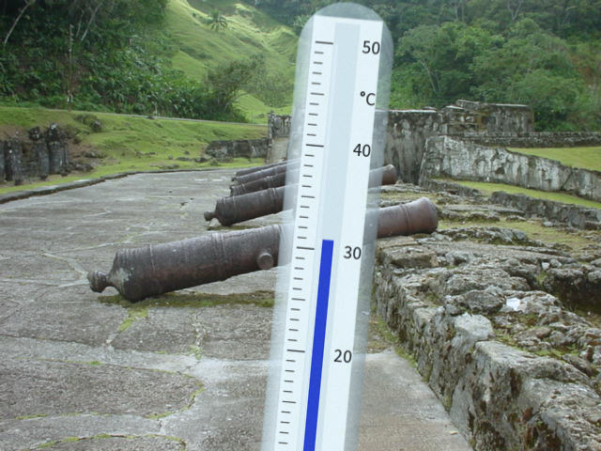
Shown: 31
